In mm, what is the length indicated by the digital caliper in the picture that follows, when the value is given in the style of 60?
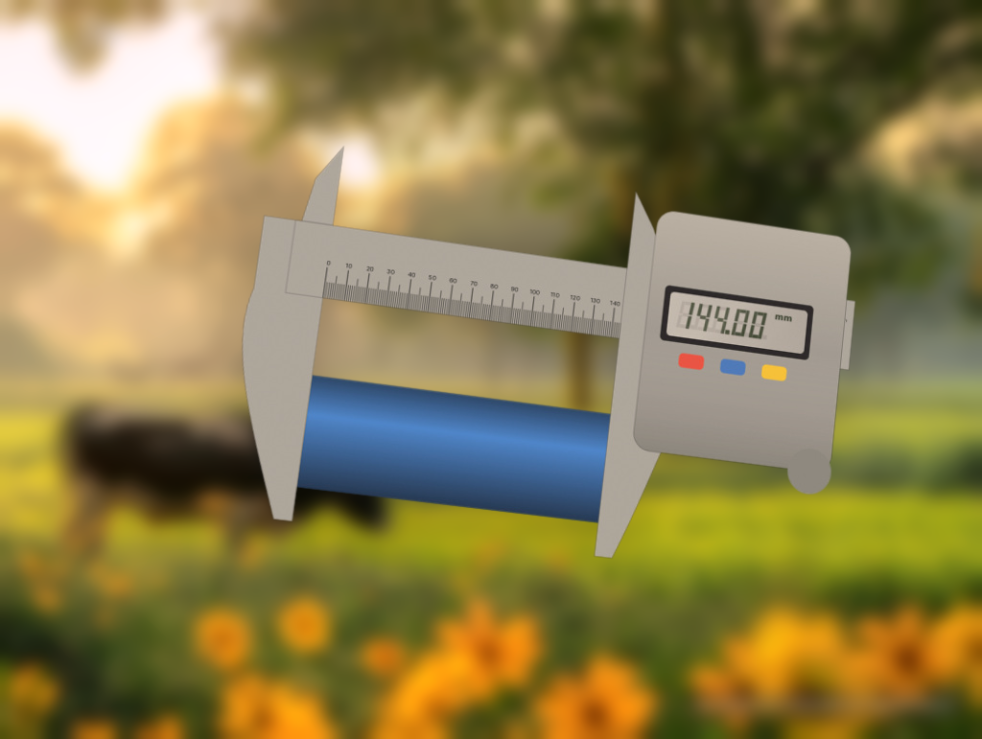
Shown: 144.00
